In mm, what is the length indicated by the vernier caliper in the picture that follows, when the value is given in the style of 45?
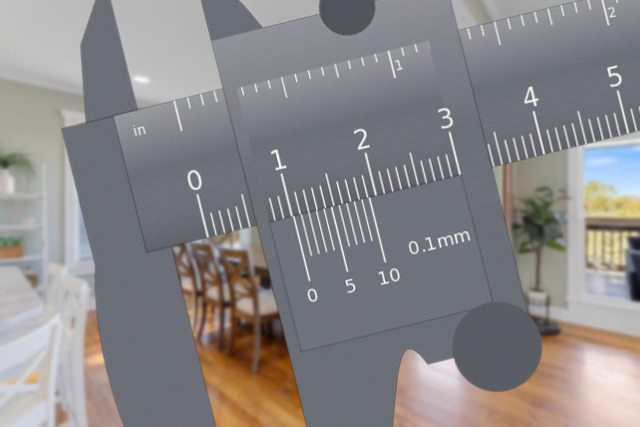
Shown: 10.2
